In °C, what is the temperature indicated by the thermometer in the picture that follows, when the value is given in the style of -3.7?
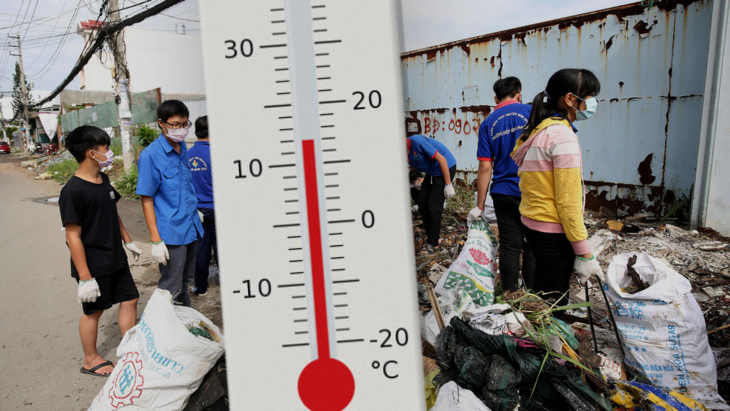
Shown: 14
